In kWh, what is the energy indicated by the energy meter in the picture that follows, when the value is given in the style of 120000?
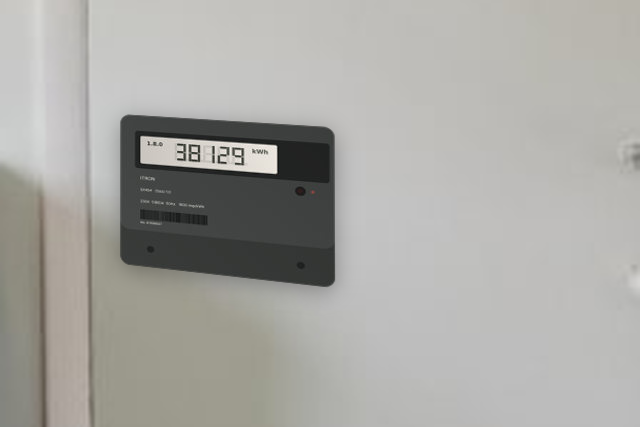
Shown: 38129
